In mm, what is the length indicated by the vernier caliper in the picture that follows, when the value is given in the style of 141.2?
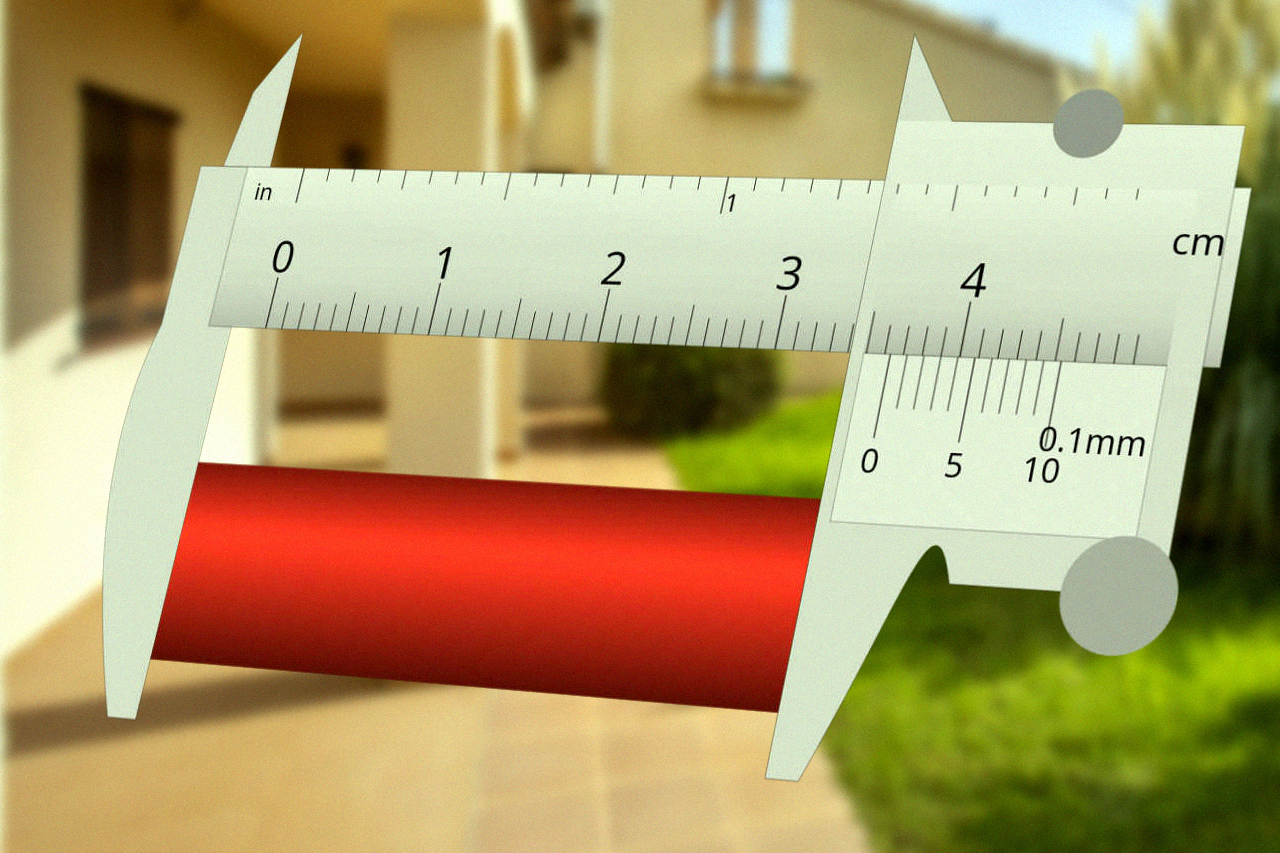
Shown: 36.3
